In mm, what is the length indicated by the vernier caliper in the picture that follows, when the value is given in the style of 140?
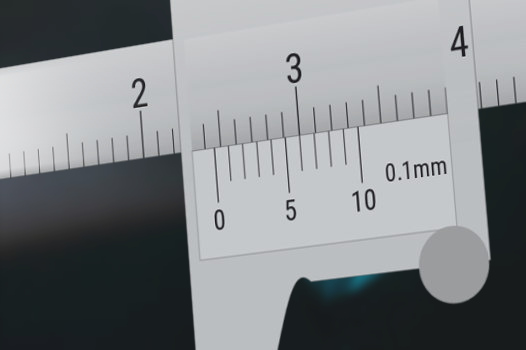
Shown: 24.6
